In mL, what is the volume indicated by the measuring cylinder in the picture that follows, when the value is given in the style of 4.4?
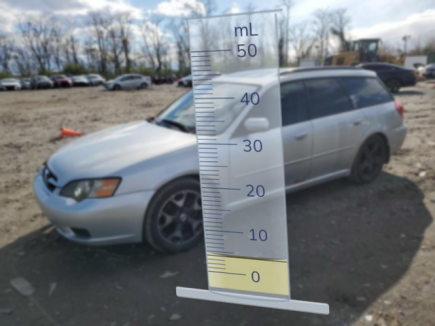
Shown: 4
